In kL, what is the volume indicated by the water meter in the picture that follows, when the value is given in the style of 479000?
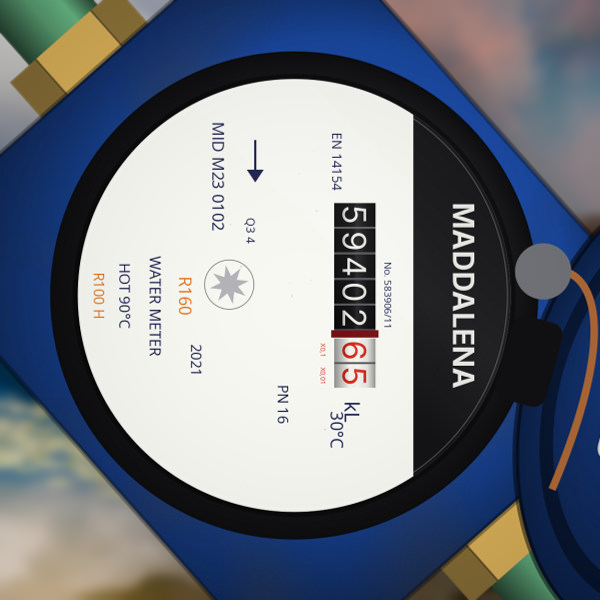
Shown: 59402.65
